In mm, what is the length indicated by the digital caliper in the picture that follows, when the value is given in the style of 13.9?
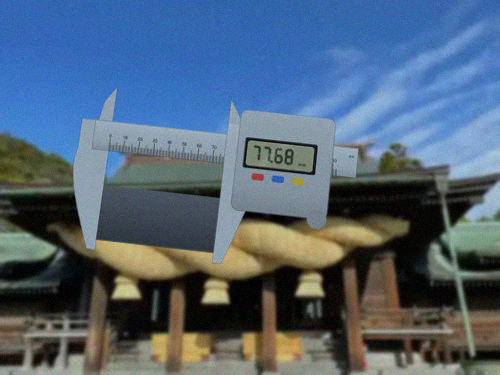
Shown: 77.68
